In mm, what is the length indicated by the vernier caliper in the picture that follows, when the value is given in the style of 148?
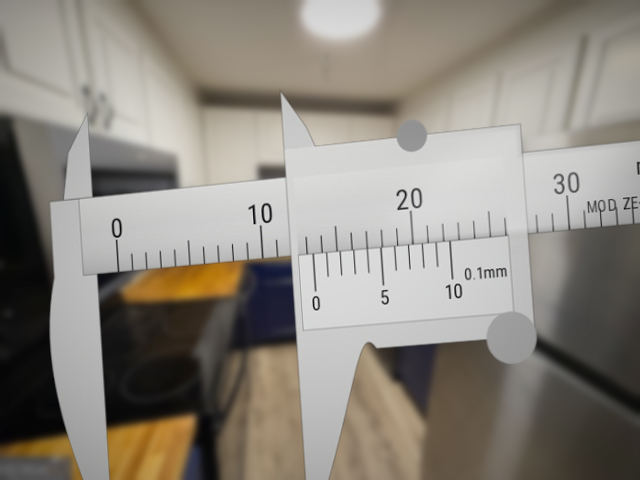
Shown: 13.4
